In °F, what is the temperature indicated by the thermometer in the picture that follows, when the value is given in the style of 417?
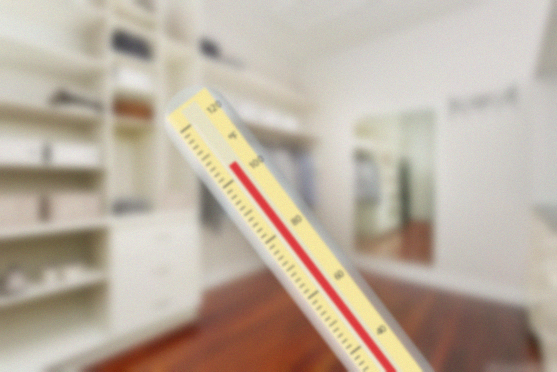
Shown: 104
